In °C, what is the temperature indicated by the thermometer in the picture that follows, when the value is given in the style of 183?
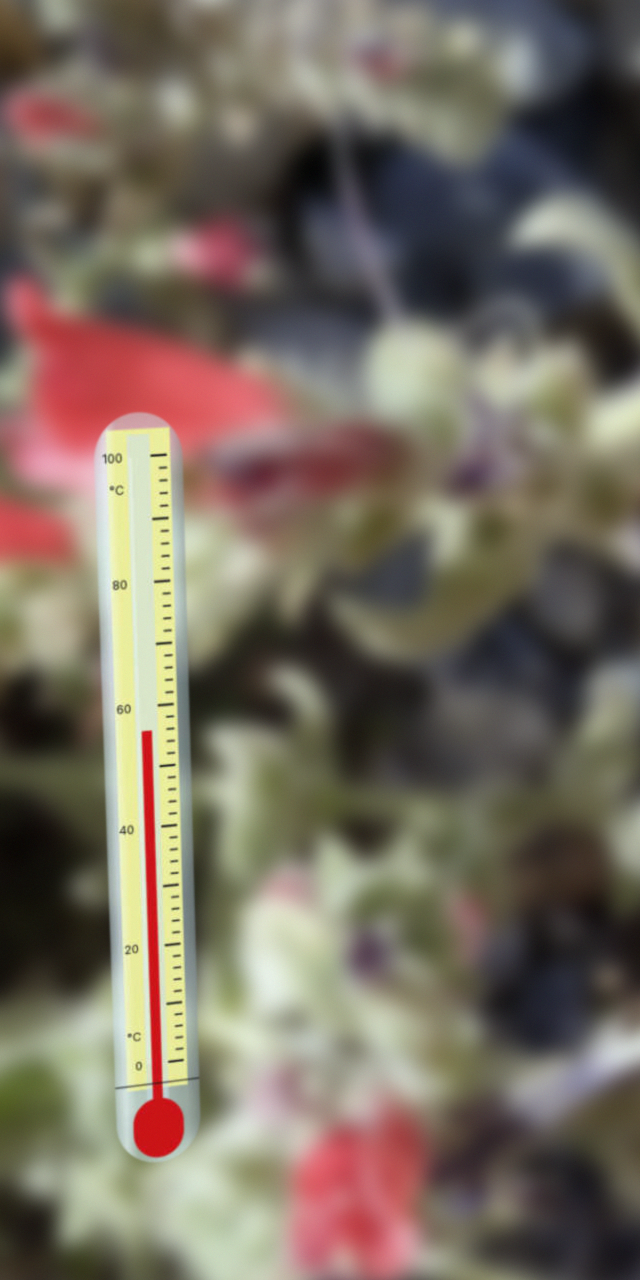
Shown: 56
